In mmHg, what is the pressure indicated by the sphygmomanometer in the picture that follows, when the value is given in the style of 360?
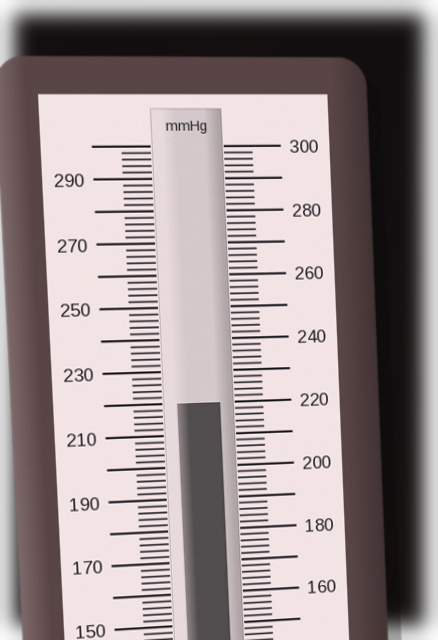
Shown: 220
